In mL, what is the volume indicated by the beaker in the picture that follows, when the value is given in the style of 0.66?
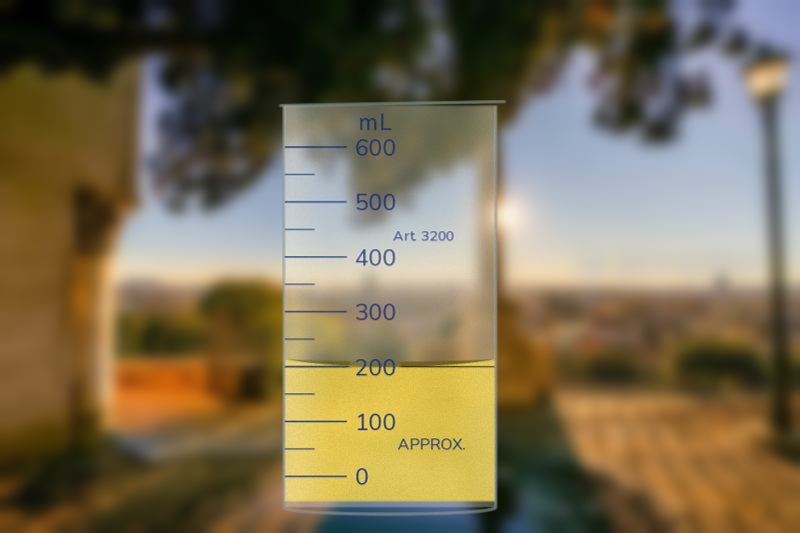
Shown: 200
